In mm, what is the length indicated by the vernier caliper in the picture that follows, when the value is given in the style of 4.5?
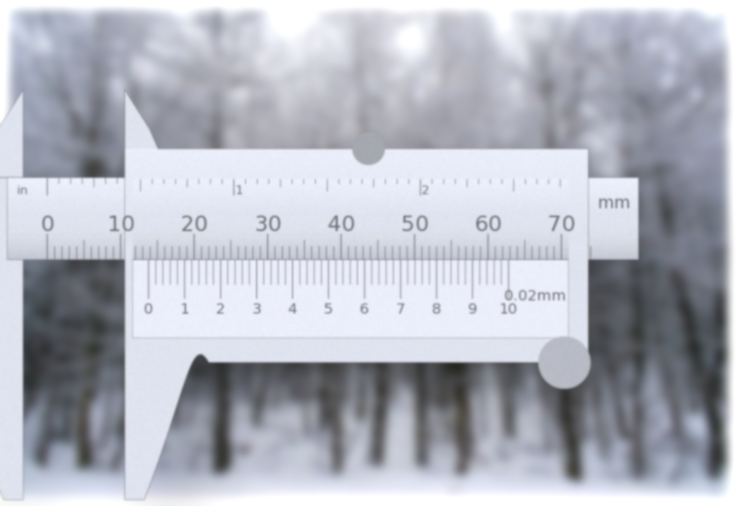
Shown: 13.8
